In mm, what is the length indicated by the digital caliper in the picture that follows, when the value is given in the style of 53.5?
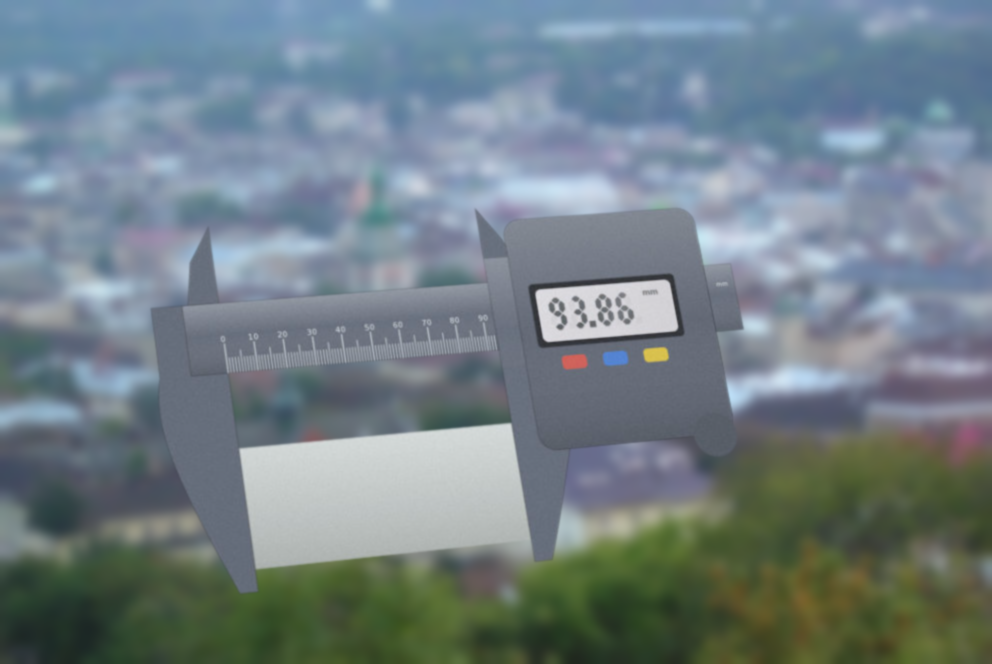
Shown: 93.86
